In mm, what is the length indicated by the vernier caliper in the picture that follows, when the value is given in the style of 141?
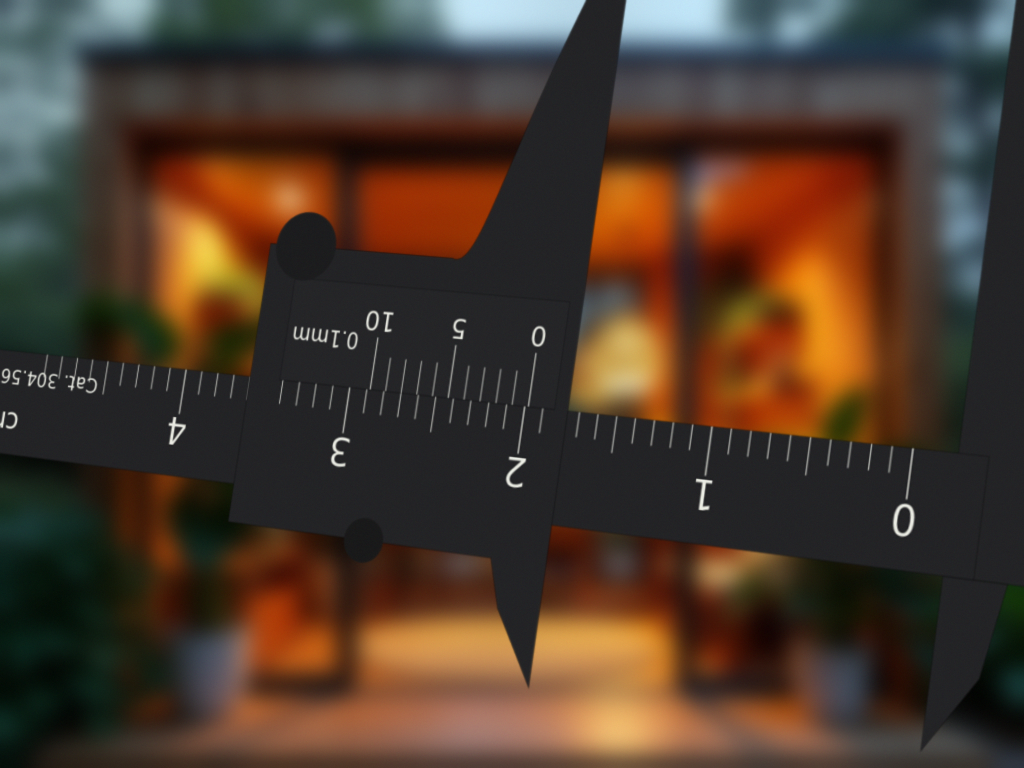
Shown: 19.8
